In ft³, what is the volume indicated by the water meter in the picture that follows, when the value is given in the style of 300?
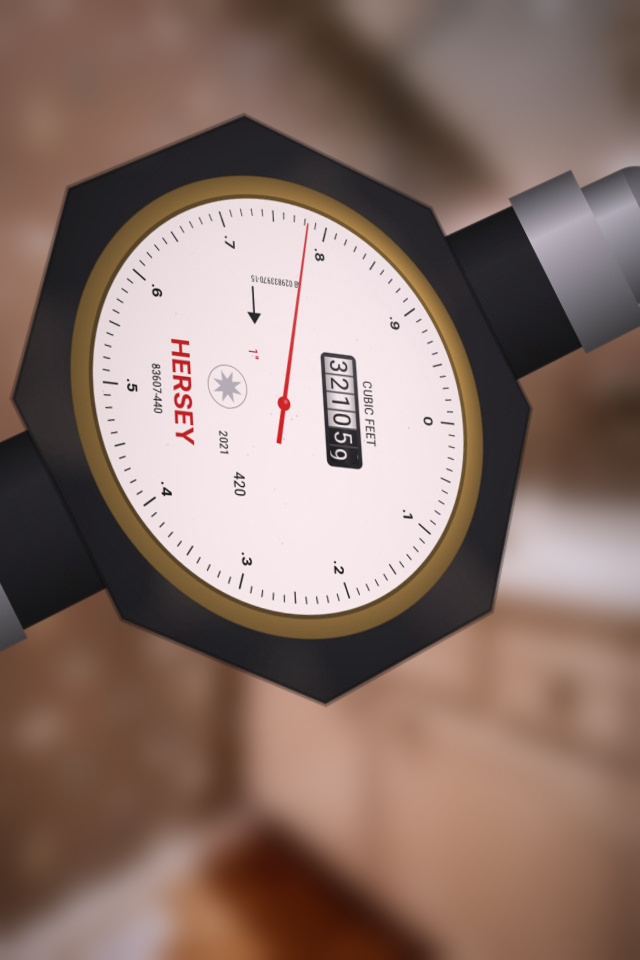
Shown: 321058.78
